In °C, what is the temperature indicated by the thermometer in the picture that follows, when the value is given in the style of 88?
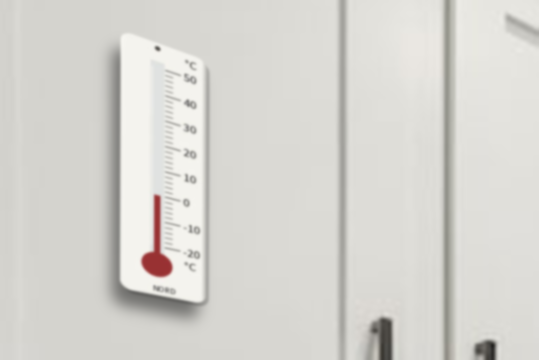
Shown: 0
